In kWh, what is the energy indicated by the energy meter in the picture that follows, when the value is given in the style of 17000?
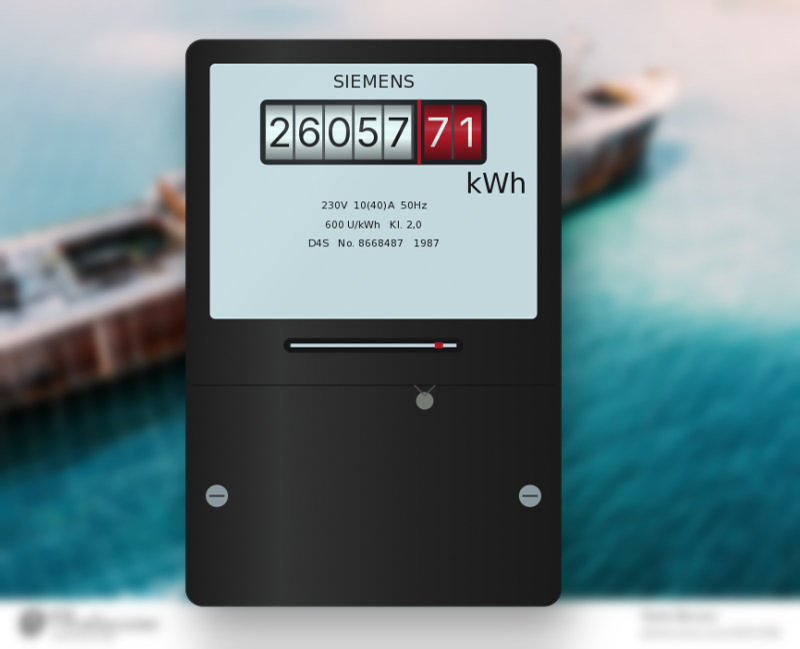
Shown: 26057.71
